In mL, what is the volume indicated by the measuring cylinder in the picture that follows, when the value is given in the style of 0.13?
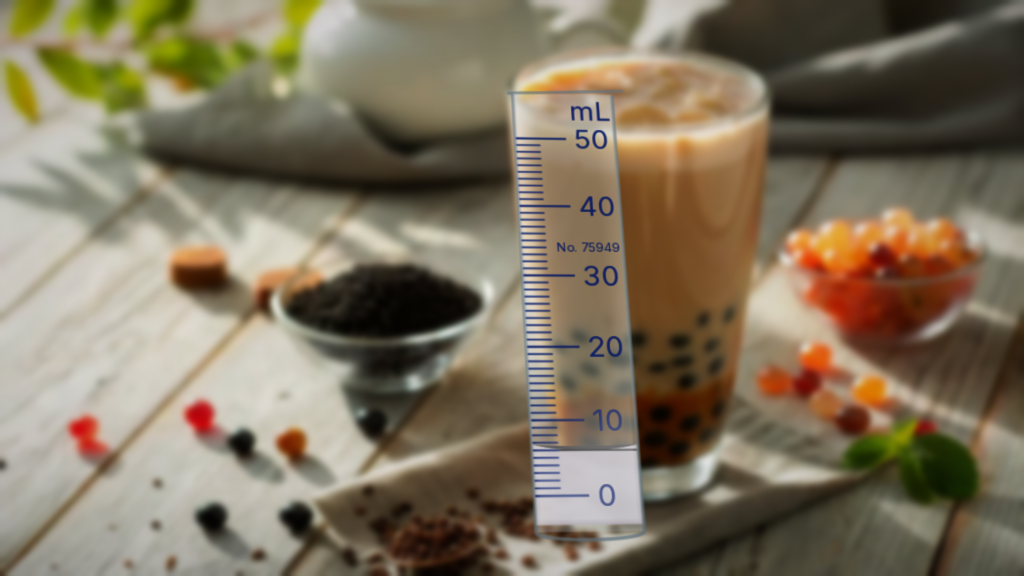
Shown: 6
